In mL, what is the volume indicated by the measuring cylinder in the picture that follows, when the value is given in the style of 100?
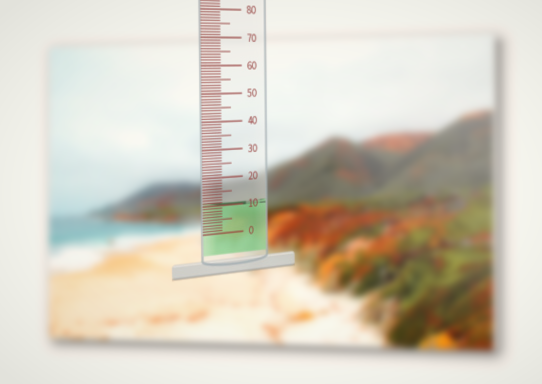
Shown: 10
